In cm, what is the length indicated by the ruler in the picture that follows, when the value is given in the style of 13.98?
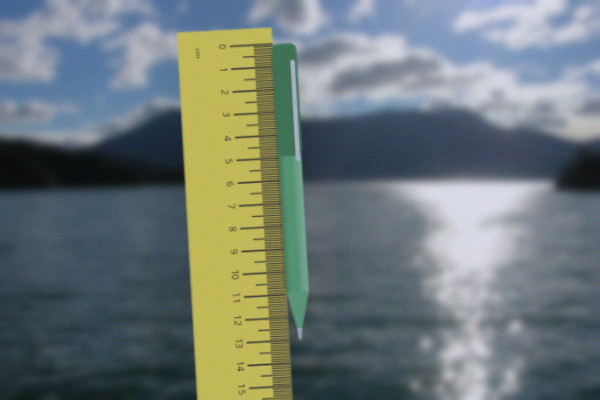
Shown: 13
